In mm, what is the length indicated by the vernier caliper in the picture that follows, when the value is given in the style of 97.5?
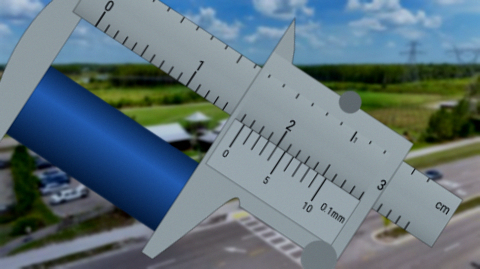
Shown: 16.4
